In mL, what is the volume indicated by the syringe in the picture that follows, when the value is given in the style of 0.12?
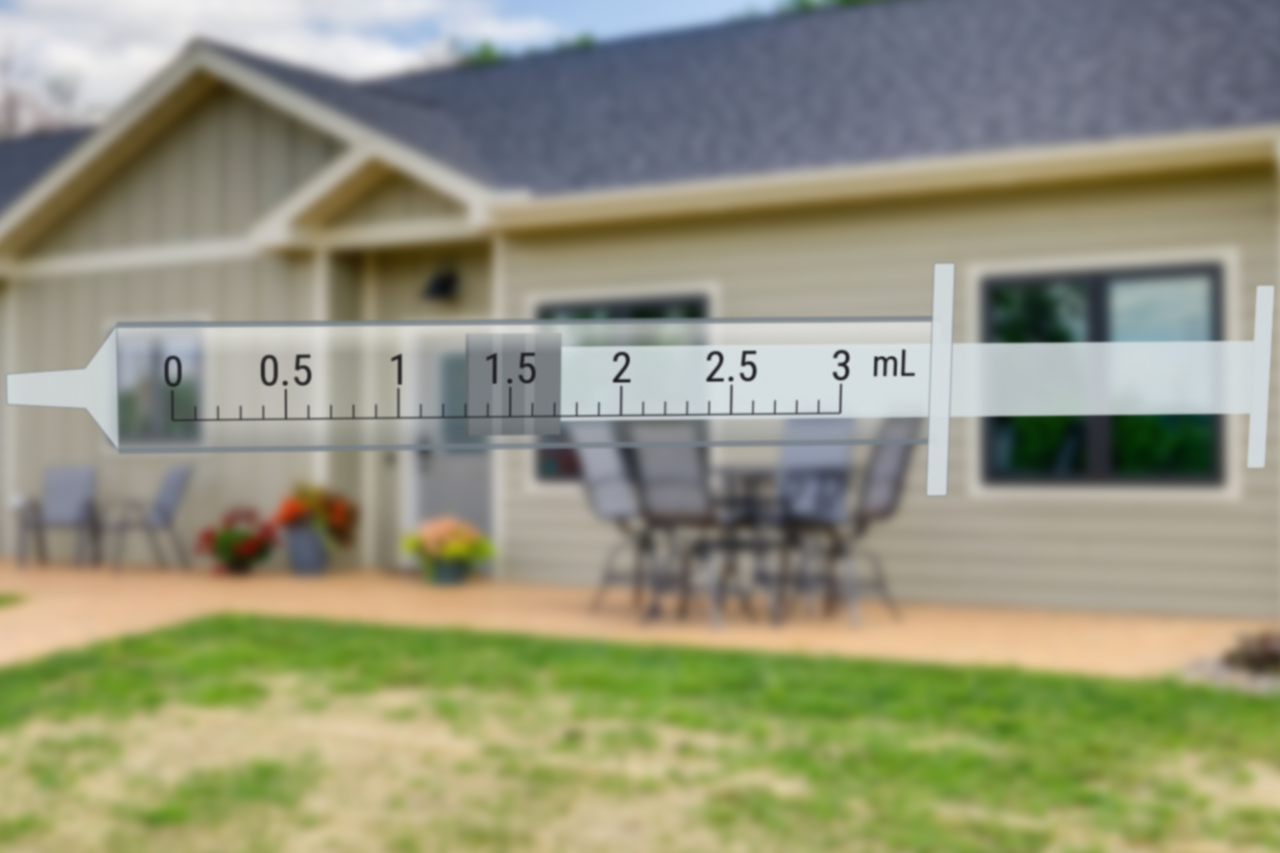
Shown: 1.3
